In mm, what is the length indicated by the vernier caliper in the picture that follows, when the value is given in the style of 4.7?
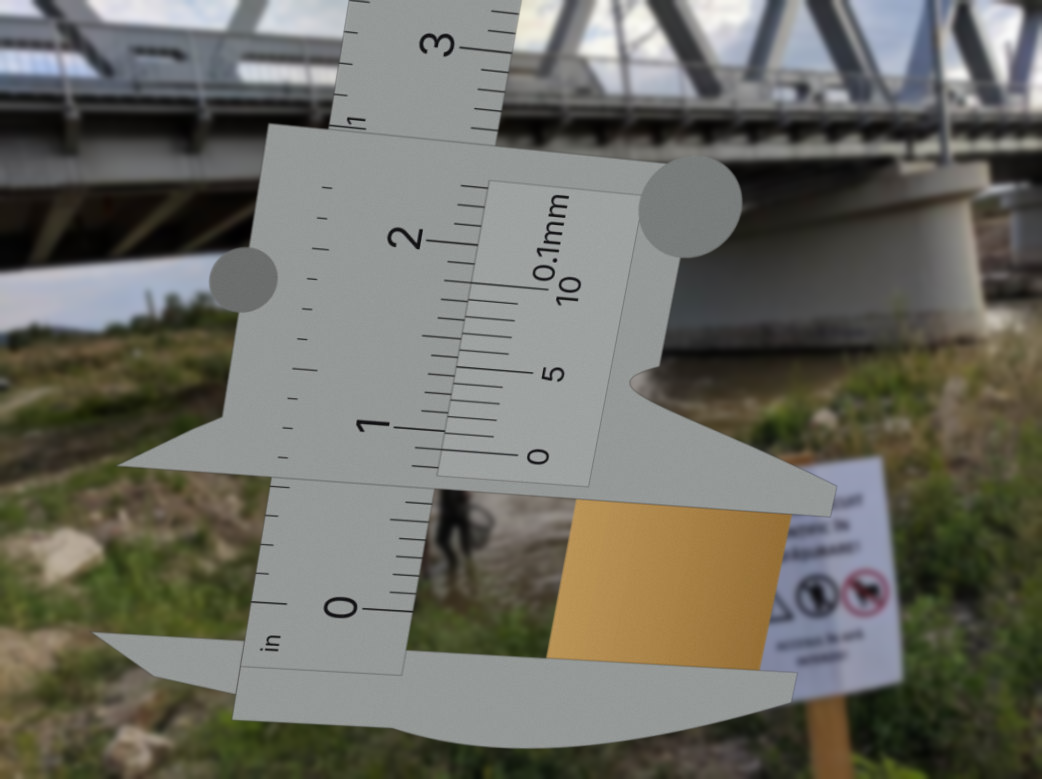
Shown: 9.0
